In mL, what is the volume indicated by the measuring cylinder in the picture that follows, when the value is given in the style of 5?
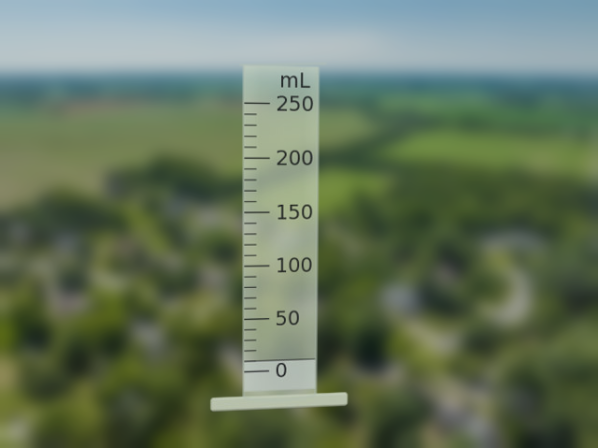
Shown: 10
